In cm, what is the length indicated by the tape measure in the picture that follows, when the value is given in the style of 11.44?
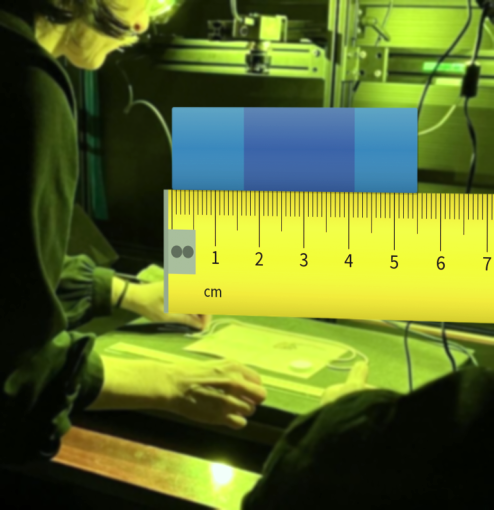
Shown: 5.5
